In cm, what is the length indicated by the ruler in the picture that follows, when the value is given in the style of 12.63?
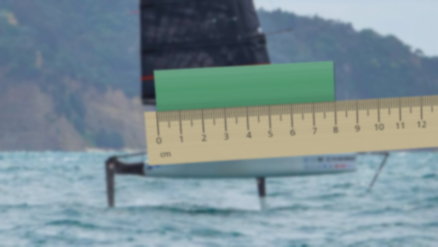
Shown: 8
